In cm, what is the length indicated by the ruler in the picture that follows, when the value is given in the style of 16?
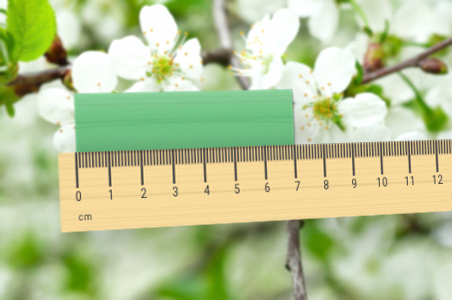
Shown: 7
